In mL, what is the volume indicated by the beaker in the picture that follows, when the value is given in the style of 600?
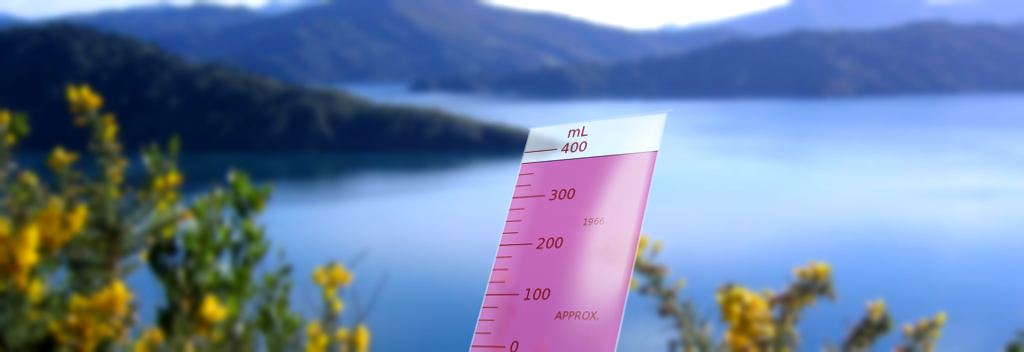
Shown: 375
